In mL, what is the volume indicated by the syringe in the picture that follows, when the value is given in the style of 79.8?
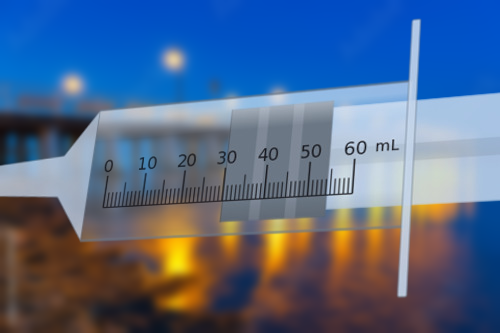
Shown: 30
